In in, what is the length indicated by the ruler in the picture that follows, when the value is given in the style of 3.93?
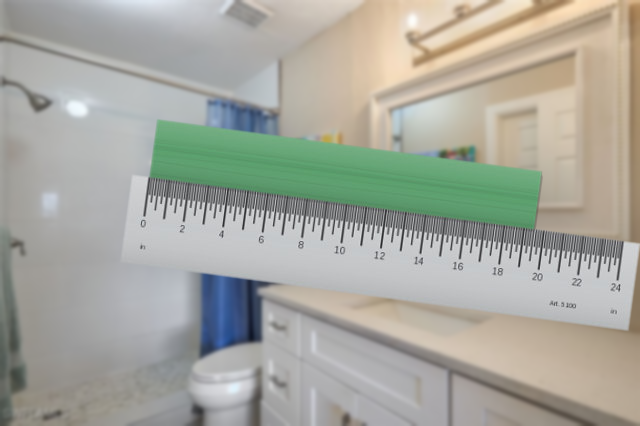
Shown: 19.5
